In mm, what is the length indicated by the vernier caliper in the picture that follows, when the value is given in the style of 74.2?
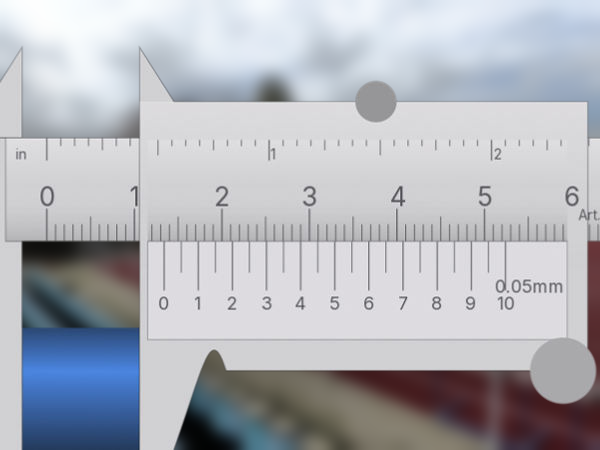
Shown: 13.4
